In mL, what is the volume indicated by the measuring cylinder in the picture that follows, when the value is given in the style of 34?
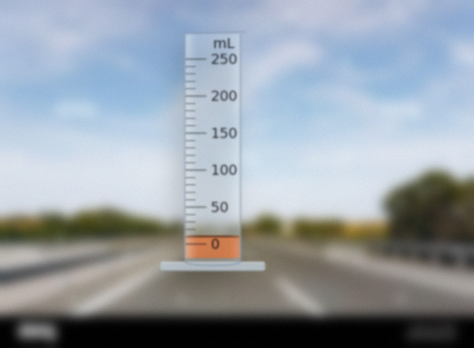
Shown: 10
